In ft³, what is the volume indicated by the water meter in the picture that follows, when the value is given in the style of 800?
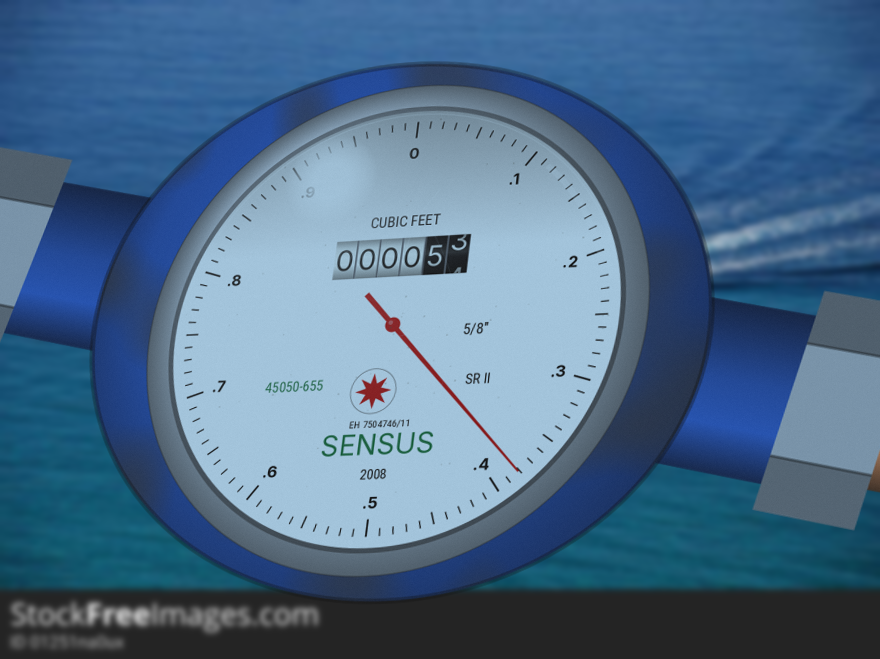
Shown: 53.38
